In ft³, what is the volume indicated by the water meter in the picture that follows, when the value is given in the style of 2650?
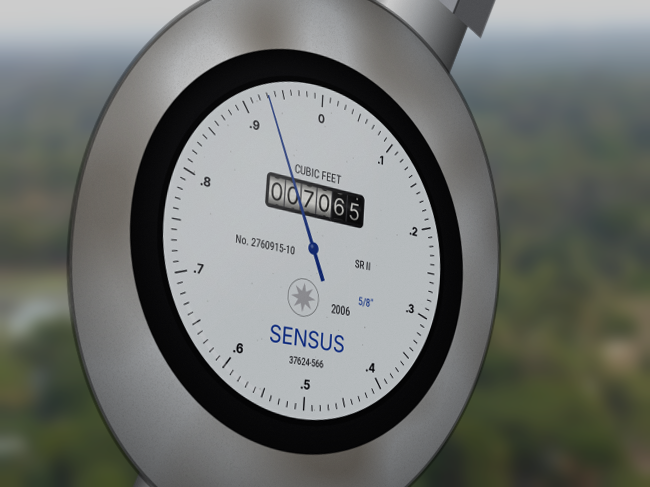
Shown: 7064.93
